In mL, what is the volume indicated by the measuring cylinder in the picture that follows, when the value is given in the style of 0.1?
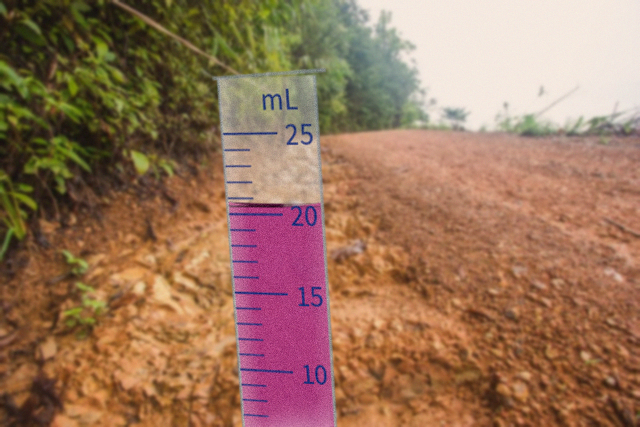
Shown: 20.5
